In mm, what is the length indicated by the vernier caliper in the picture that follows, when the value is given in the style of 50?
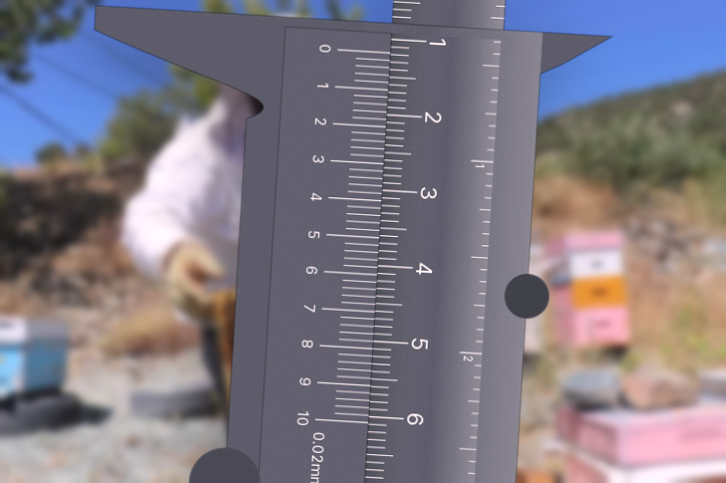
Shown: 11.8
